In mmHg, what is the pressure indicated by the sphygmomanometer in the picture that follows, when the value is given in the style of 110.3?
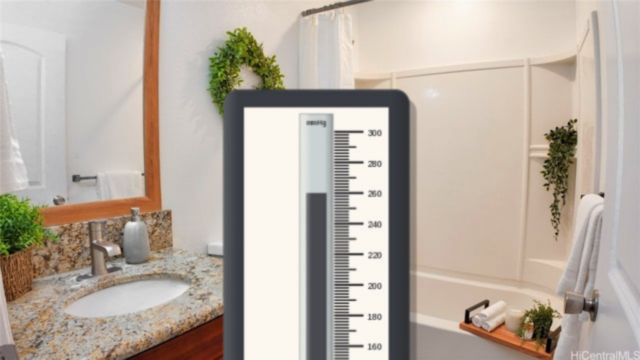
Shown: 260
